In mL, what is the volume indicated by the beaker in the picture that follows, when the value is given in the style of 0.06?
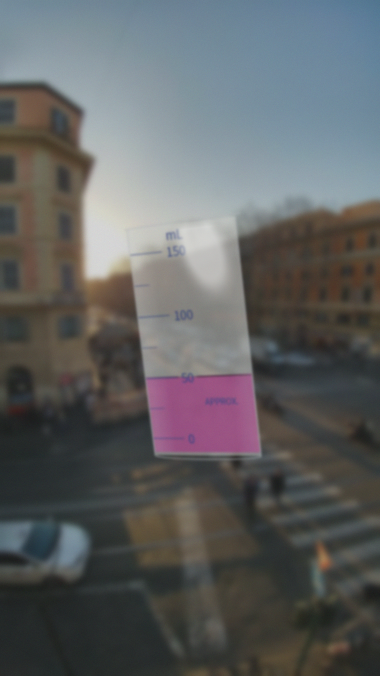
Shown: 50
